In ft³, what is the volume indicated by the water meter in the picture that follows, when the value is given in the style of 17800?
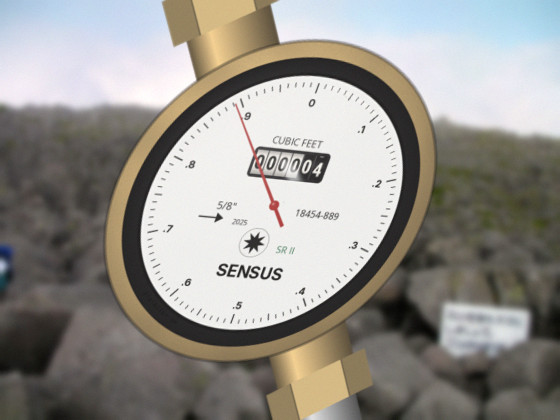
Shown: 3.89
